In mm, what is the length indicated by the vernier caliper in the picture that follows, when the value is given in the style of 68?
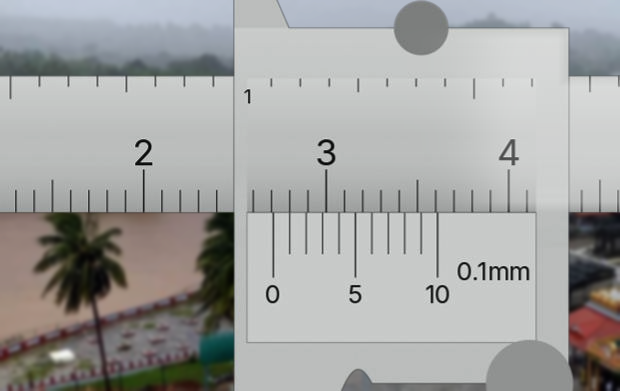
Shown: 27.1
